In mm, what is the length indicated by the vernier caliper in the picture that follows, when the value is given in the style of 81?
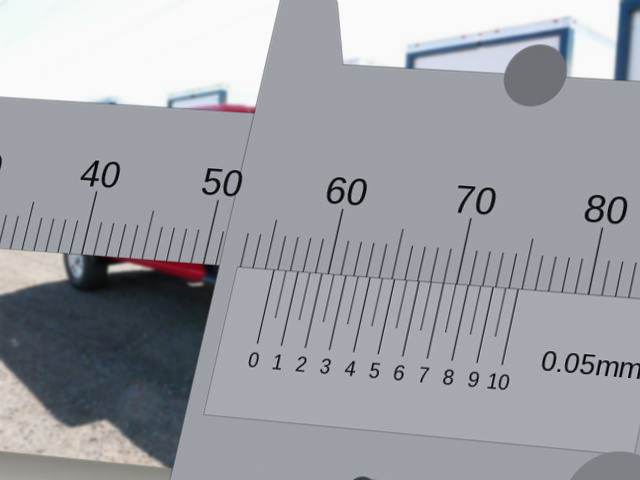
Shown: 55.7
